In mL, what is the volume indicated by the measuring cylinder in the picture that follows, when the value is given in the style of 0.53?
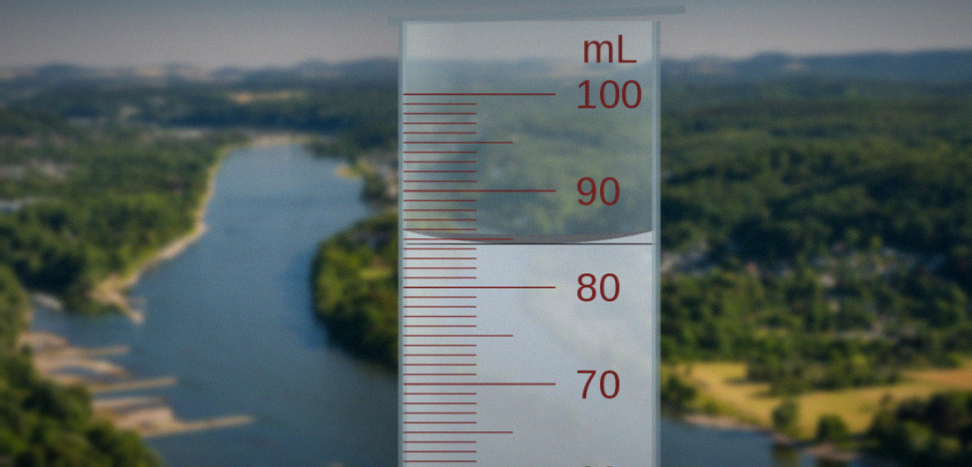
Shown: 84.5
